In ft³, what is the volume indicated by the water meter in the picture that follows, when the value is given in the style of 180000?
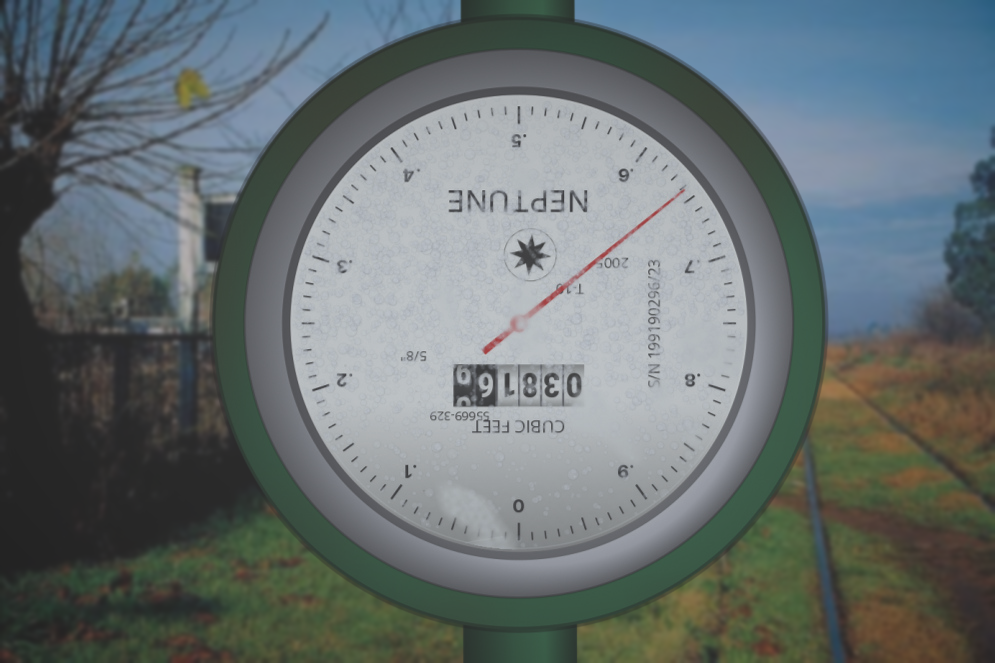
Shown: 38168.64
